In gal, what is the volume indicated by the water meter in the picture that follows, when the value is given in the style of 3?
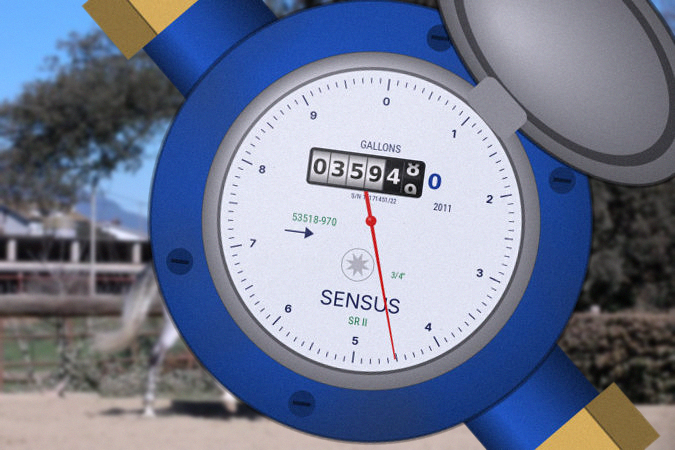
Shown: 359484.5
